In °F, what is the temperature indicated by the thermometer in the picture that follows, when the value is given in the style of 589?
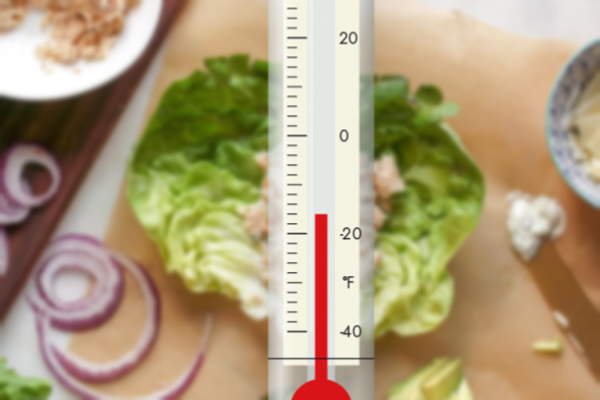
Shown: -16
